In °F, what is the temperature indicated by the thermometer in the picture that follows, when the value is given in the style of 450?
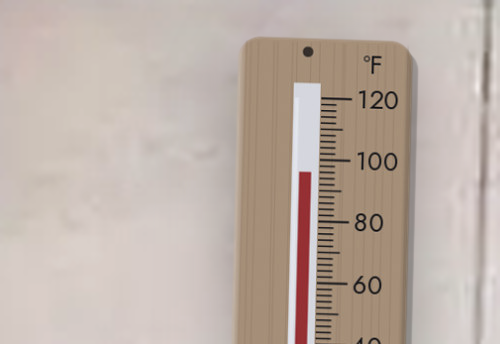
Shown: 96
